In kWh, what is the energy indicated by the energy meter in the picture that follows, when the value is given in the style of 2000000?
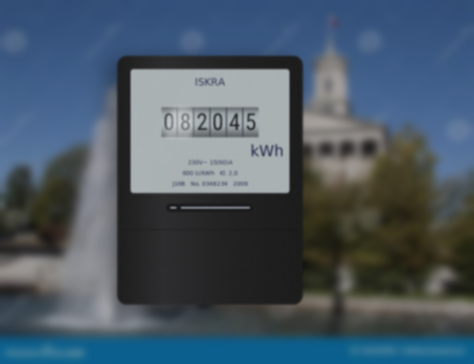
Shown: 82045
